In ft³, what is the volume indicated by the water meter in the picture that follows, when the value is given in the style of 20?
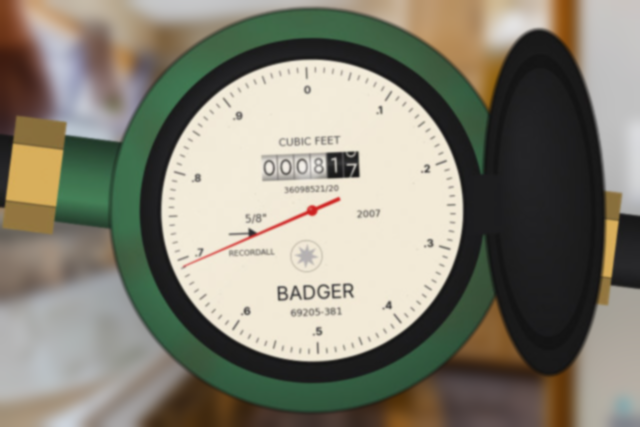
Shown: 816.69
